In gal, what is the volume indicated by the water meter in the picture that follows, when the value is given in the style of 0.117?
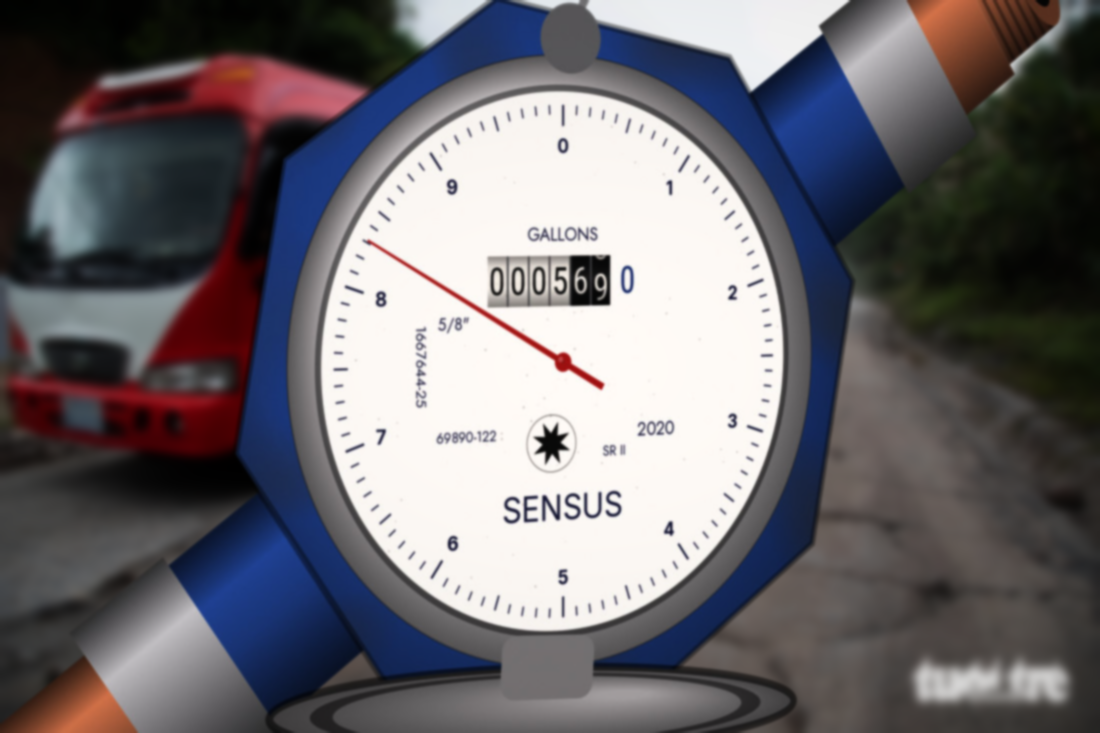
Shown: 5688.3
